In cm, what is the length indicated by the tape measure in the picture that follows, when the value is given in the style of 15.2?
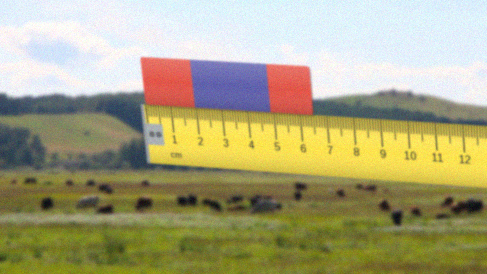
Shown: 6.5
